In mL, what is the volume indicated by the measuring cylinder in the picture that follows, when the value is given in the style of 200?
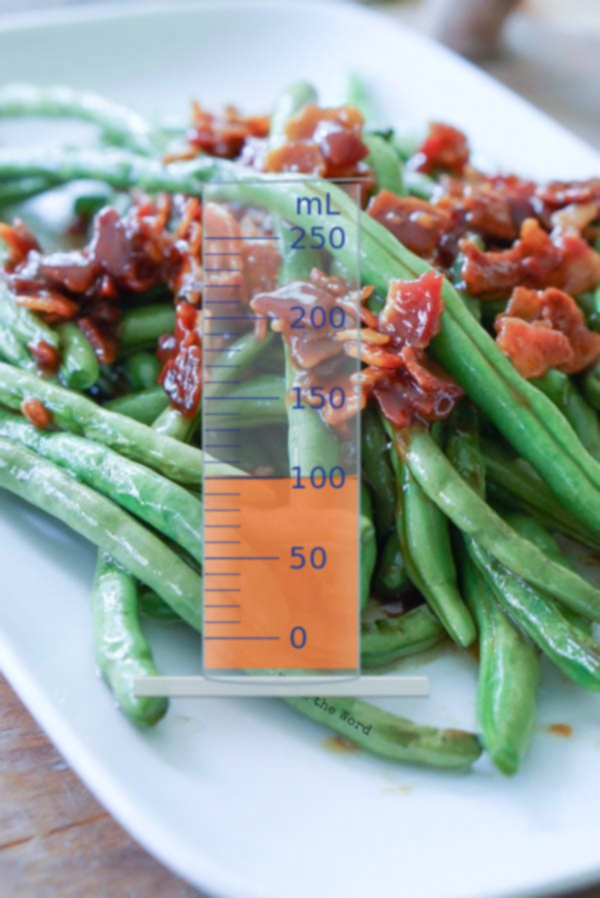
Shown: 100
